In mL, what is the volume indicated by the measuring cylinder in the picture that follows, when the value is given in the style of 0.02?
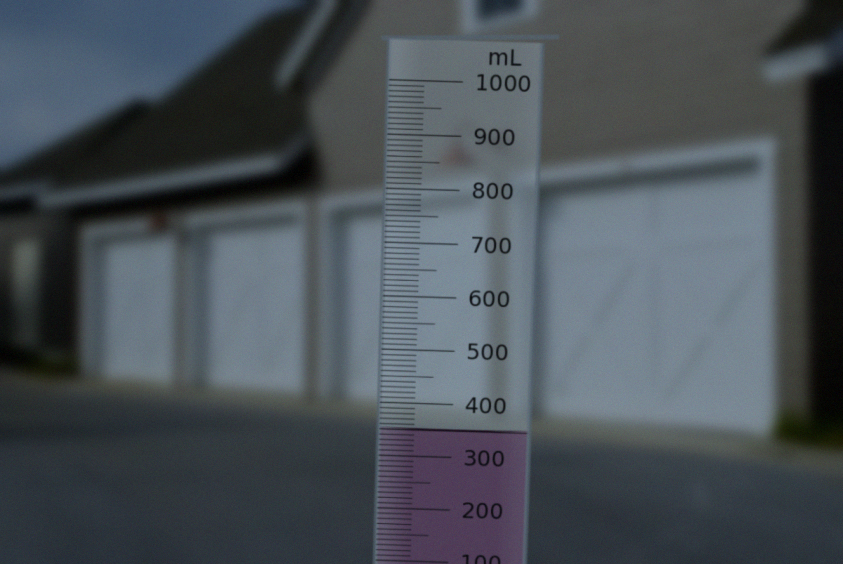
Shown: 350
